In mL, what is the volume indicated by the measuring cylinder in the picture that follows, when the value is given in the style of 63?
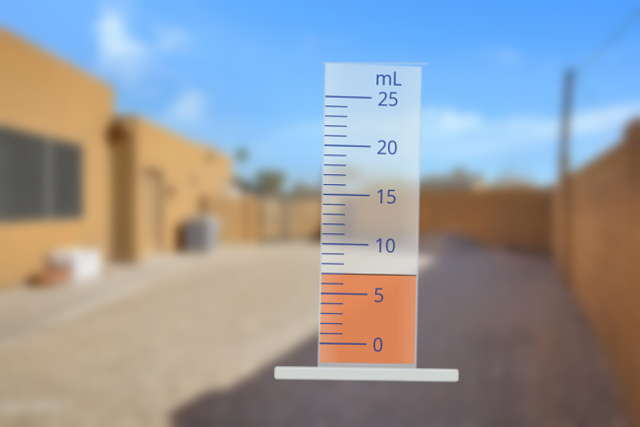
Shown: 7
